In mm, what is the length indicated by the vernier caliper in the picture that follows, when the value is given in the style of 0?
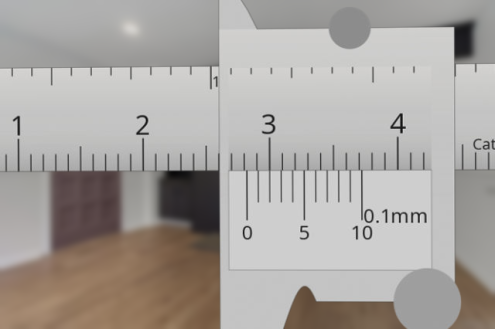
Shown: 28.2
